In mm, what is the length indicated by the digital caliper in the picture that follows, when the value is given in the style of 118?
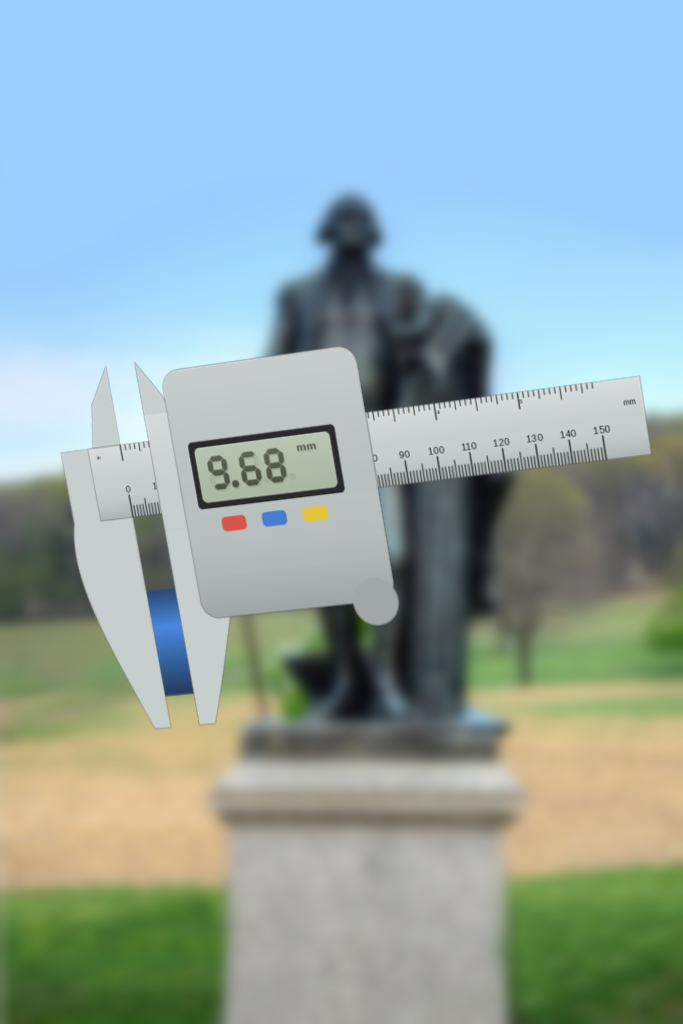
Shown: 9.68
